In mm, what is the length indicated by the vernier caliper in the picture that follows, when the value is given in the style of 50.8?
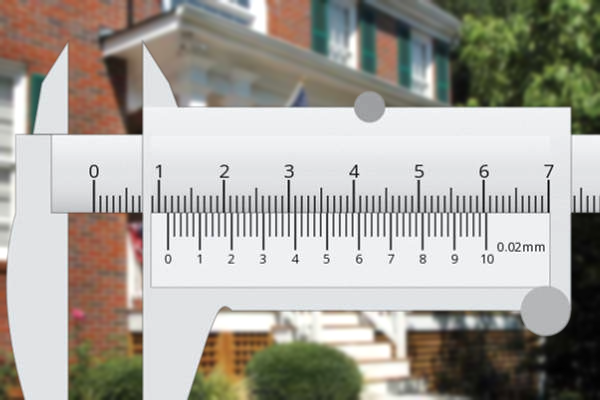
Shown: 11.4
